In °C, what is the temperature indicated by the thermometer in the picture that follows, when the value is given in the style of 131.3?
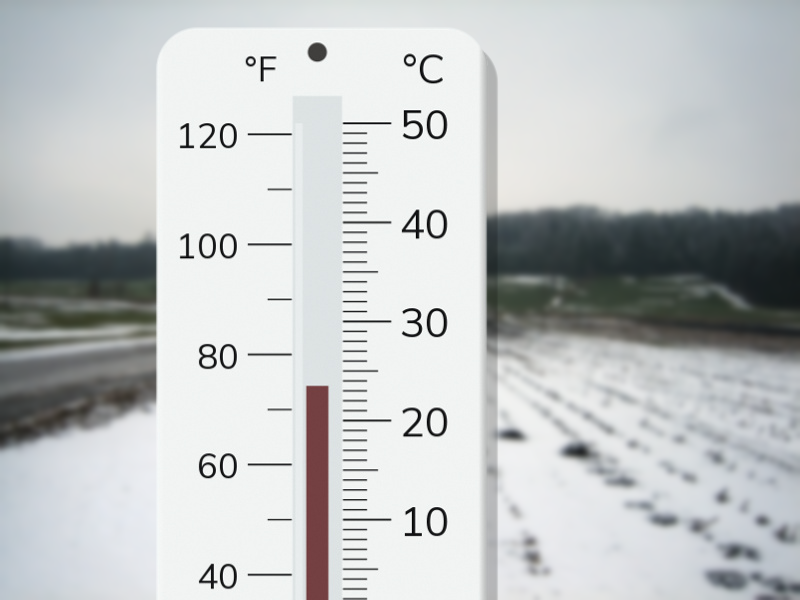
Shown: 23.5
